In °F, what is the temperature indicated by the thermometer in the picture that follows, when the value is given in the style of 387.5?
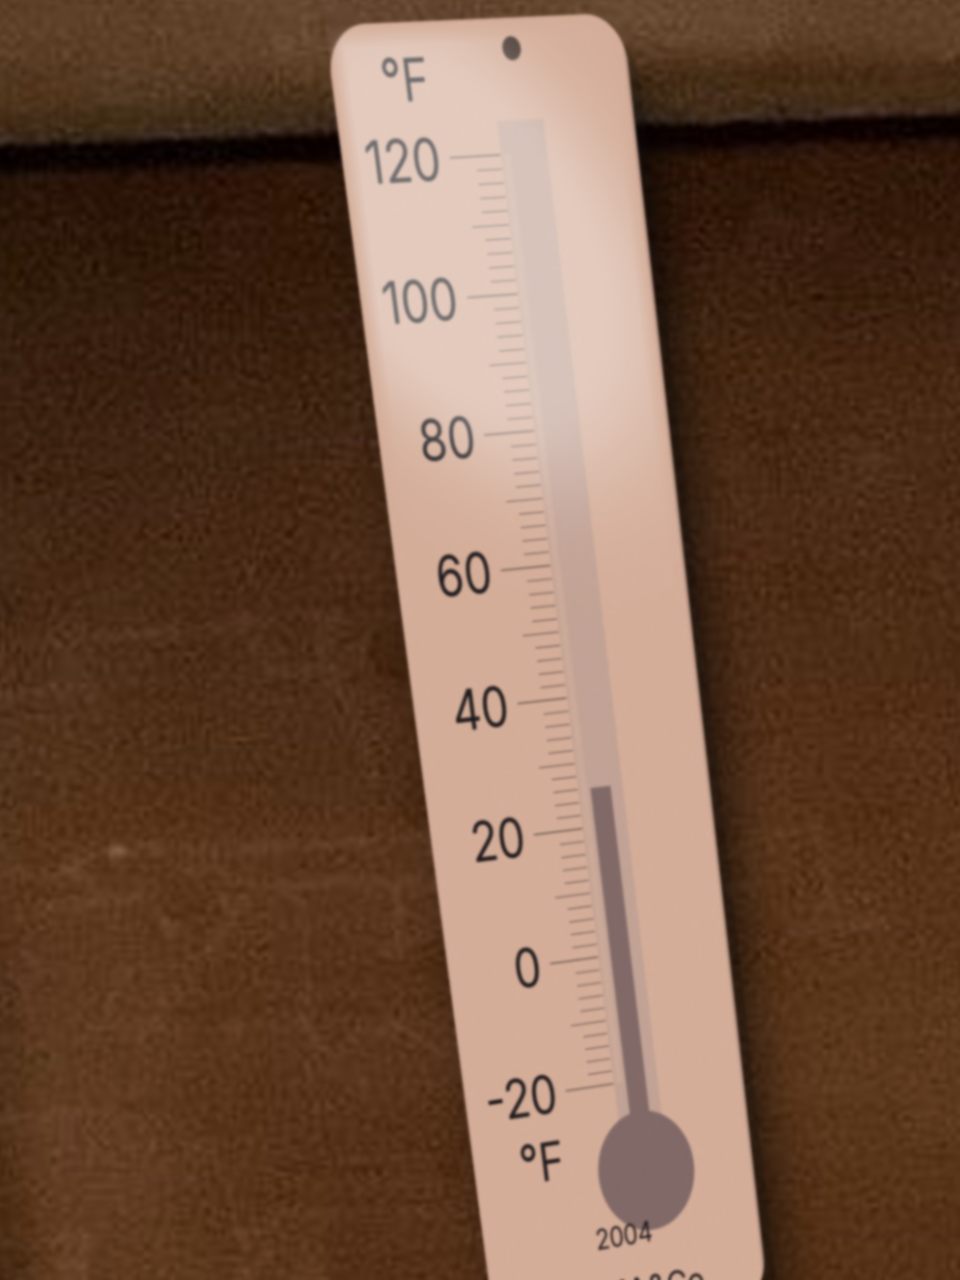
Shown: 26
